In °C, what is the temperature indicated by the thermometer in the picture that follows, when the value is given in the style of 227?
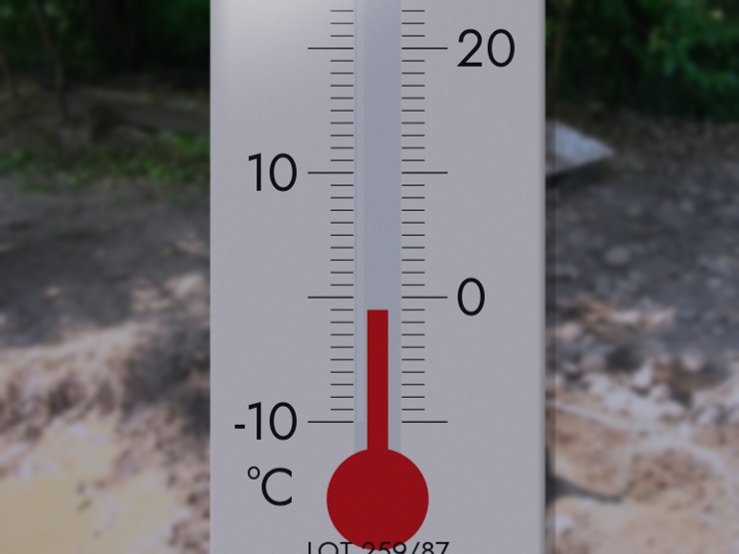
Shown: -1
